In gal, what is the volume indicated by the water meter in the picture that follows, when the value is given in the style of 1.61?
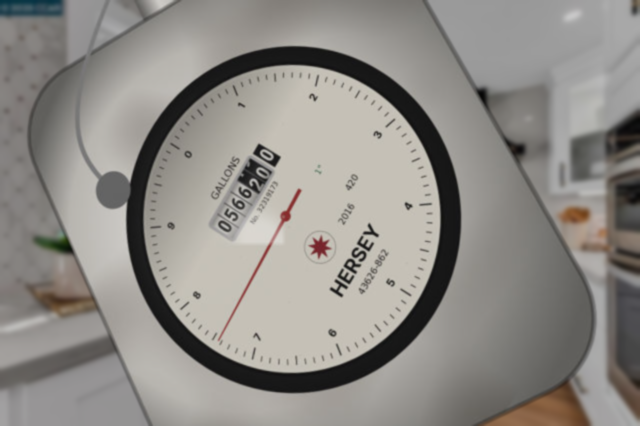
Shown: 566197.4
